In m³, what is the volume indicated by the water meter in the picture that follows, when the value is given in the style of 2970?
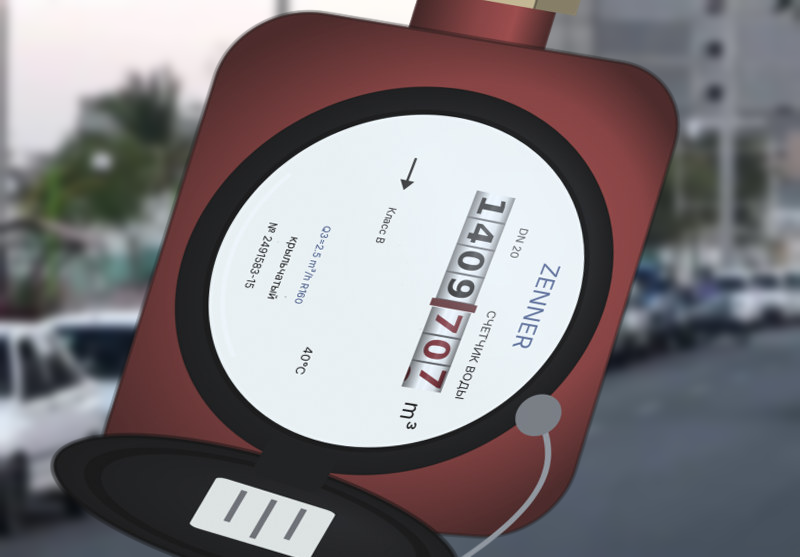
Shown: 1409.707
